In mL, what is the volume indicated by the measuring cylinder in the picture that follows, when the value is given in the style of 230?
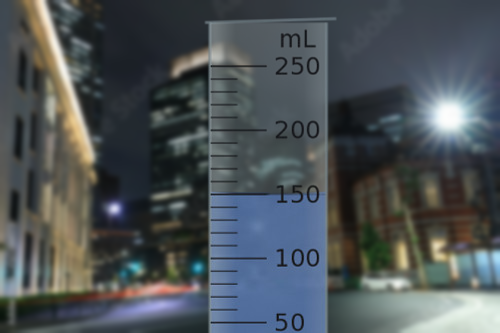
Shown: 150
